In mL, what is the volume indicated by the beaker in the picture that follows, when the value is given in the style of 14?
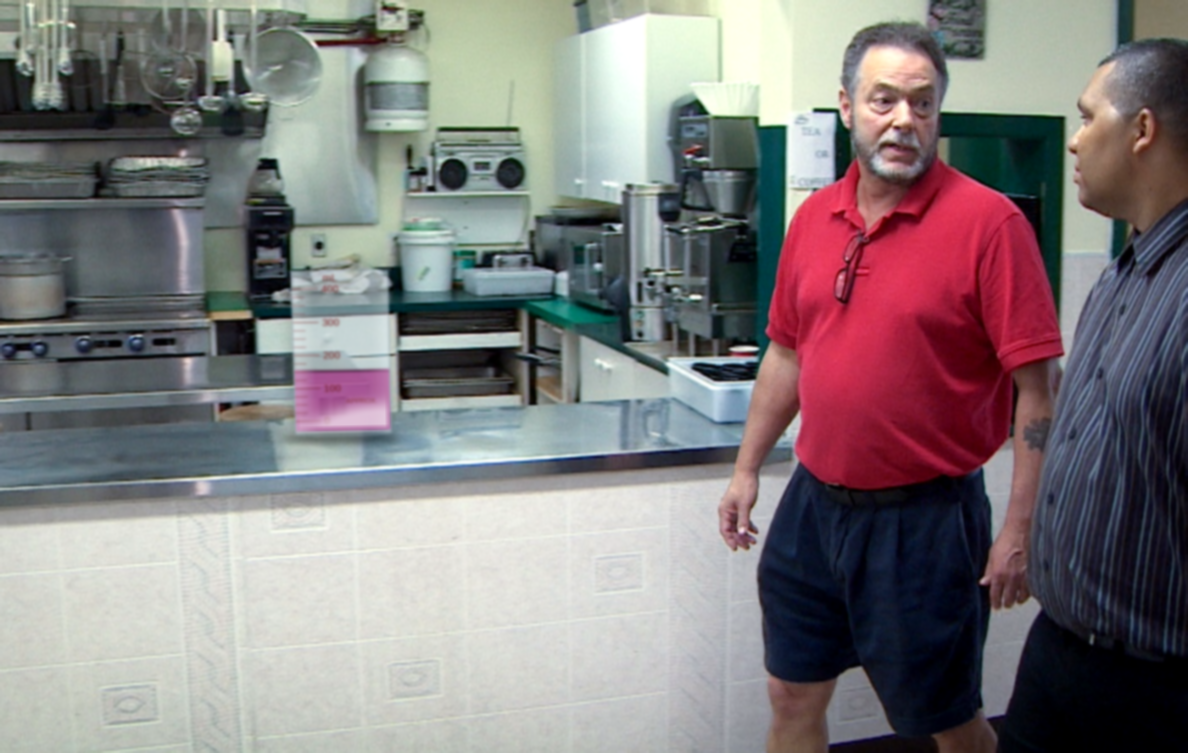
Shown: 150
